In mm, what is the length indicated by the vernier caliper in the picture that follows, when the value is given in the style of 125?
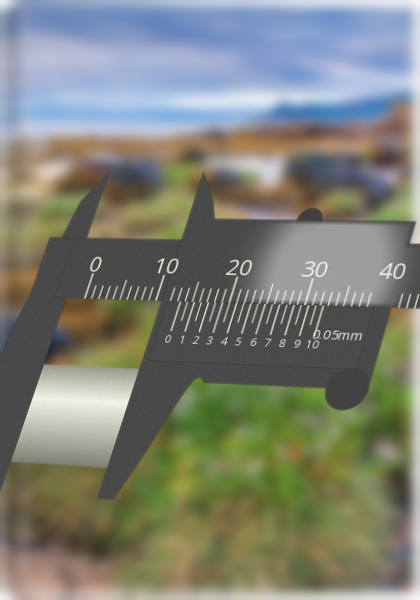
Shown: 13.4
